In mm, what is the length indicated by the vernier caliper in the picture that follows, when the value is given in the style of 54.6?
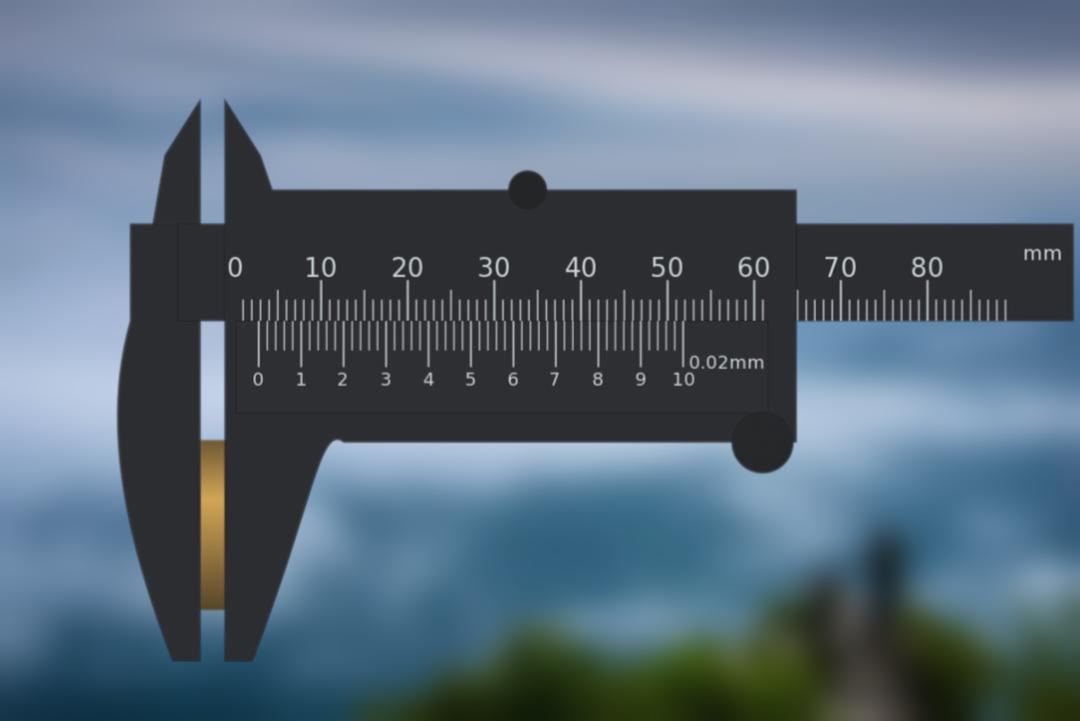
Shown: 2.8
